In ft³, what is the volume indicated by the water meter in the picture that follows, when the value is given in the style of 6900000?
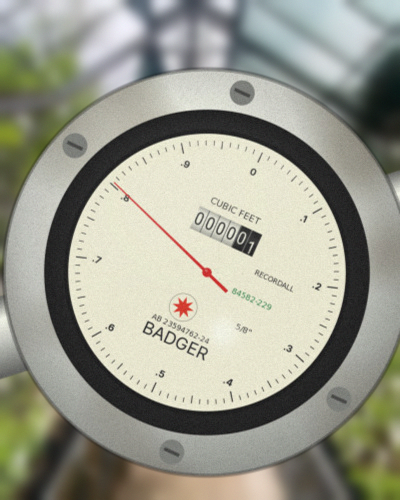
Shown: 0.80
